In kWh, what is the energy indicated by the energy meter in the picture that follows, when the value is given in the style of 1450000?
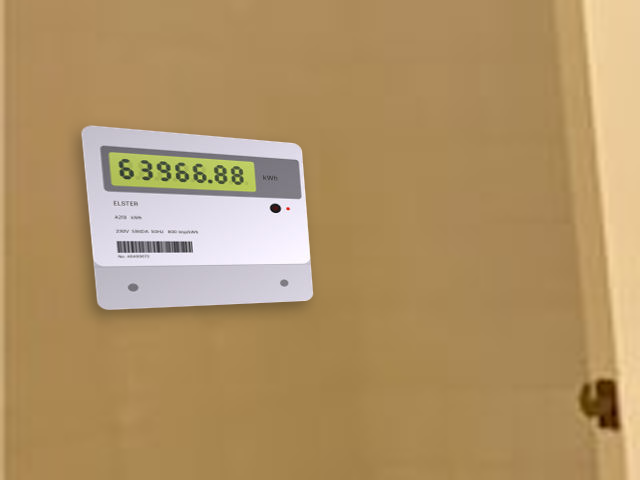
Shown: 63966.88
